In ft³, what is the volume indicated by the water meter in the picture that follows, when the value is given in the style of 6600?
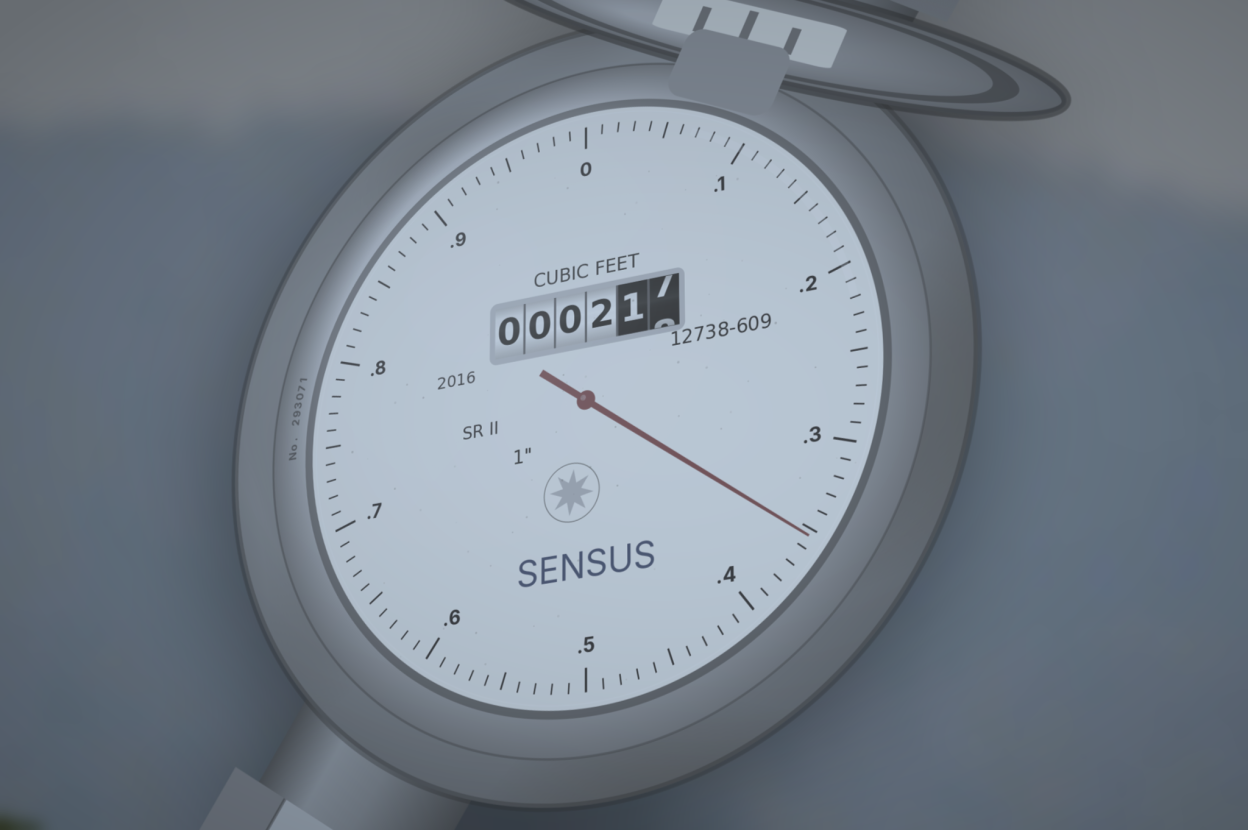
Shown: 217.35
